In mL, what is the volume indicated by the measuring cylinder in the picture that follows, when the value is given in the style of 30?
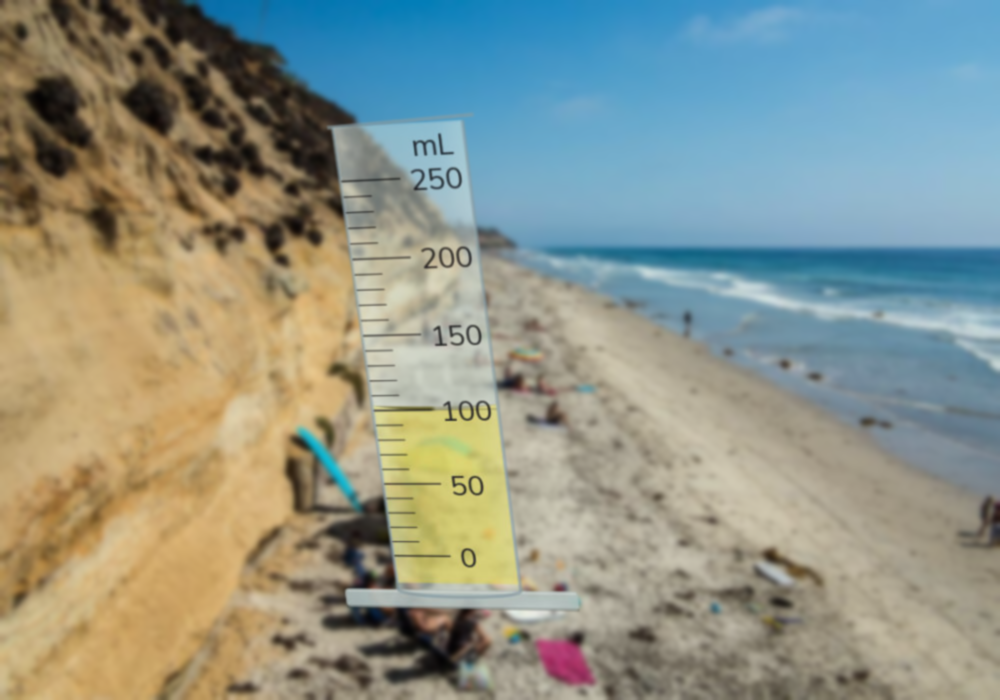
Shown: 100
